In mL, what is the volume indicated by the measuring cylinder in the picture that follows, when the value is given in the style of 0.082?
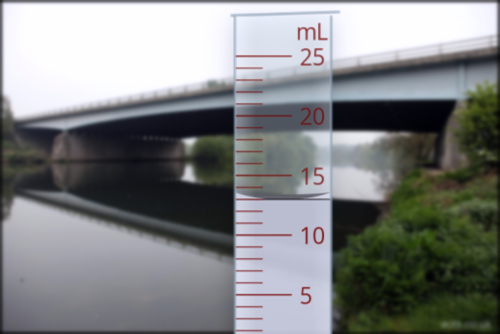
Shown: 13
